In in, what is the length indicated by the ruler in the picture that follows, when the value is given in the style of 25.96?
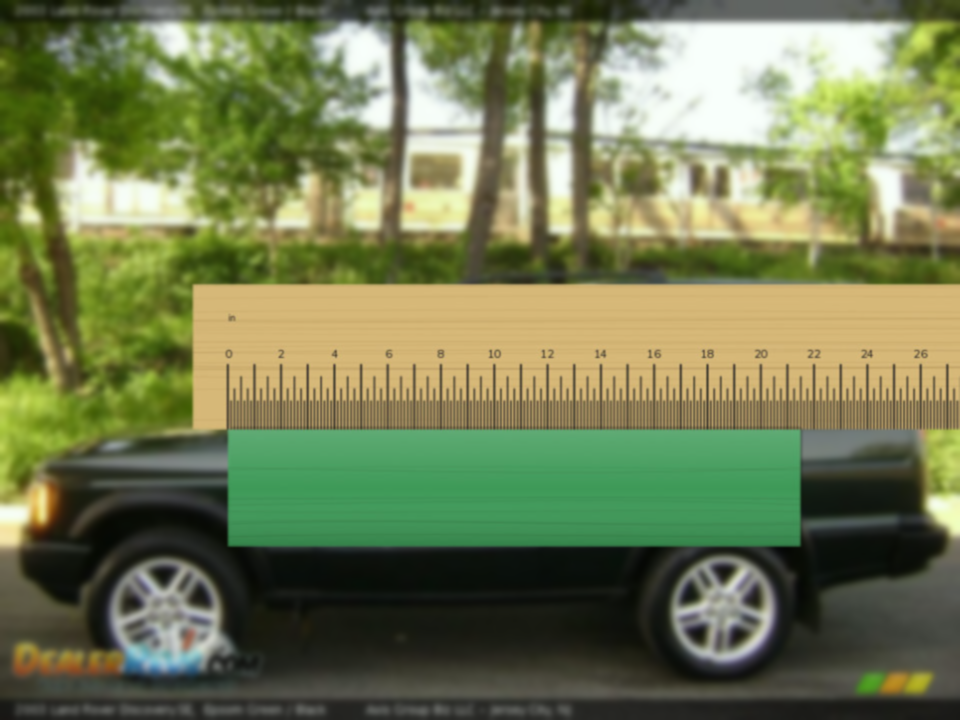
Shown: 21.5
